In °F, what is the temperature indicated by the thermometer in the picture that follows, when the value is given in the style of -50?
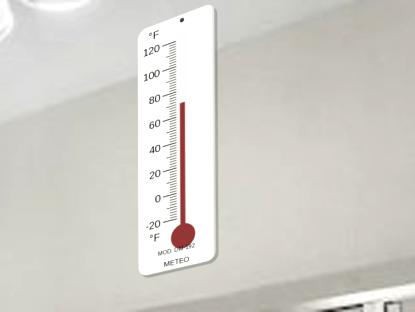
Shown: 70
